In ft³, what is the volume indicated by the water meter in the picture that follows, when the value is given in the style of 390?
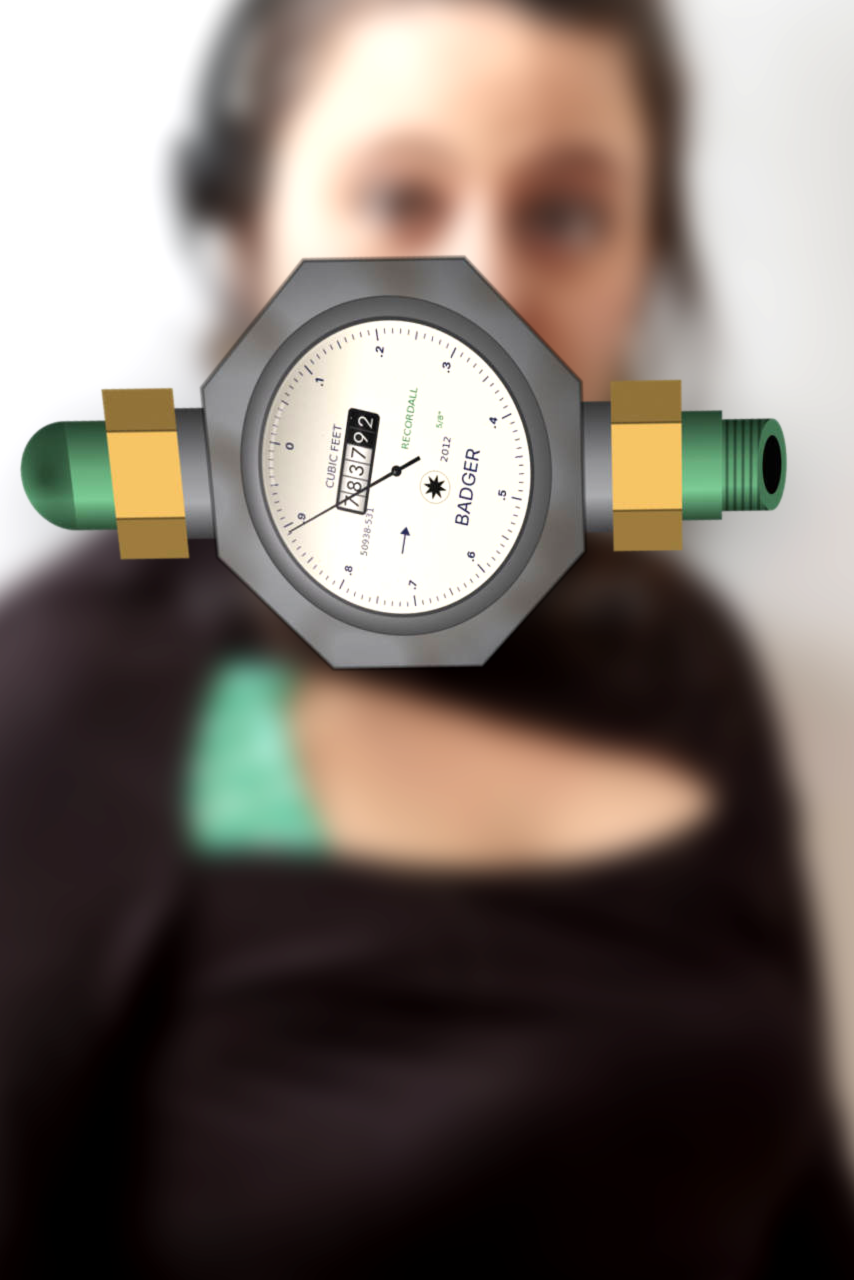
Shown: 783791.89
